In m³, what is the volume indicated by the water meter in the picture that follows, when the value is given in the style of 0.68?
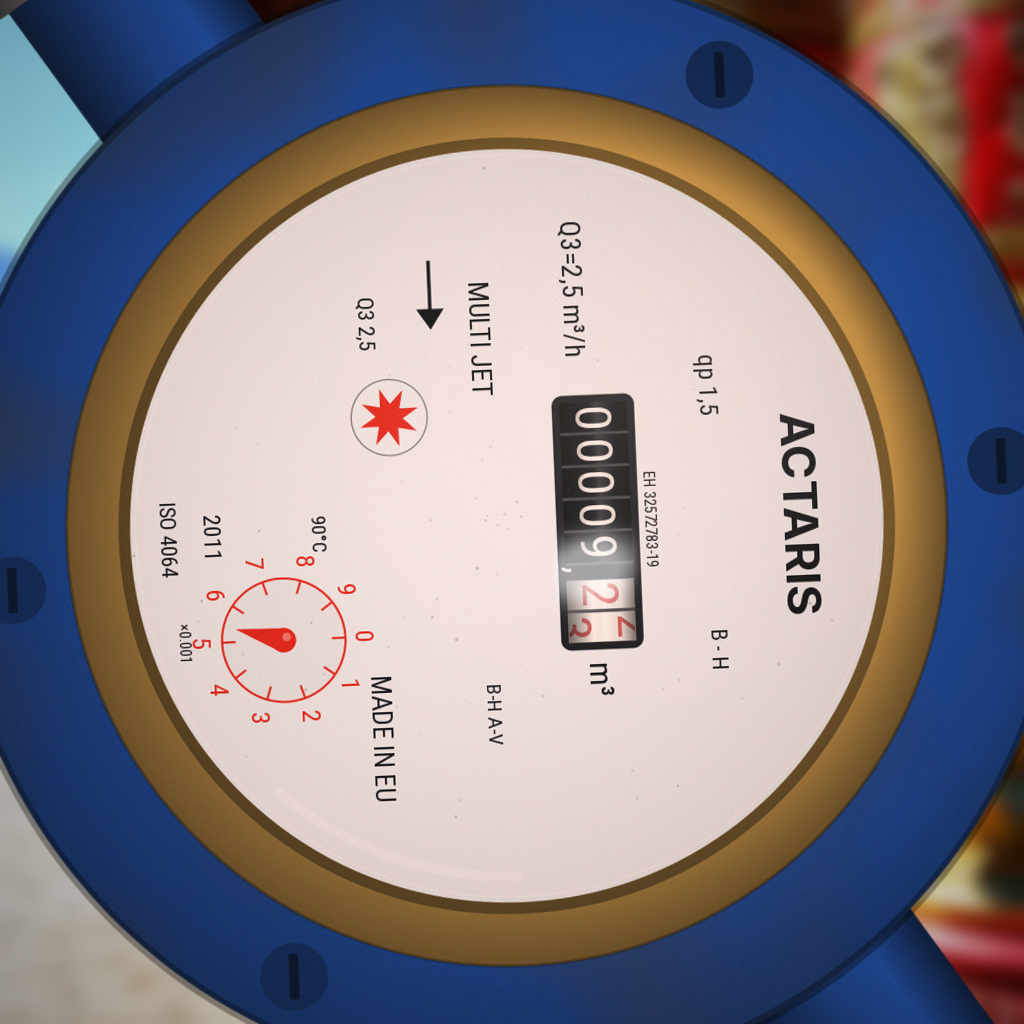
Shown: 9.225
